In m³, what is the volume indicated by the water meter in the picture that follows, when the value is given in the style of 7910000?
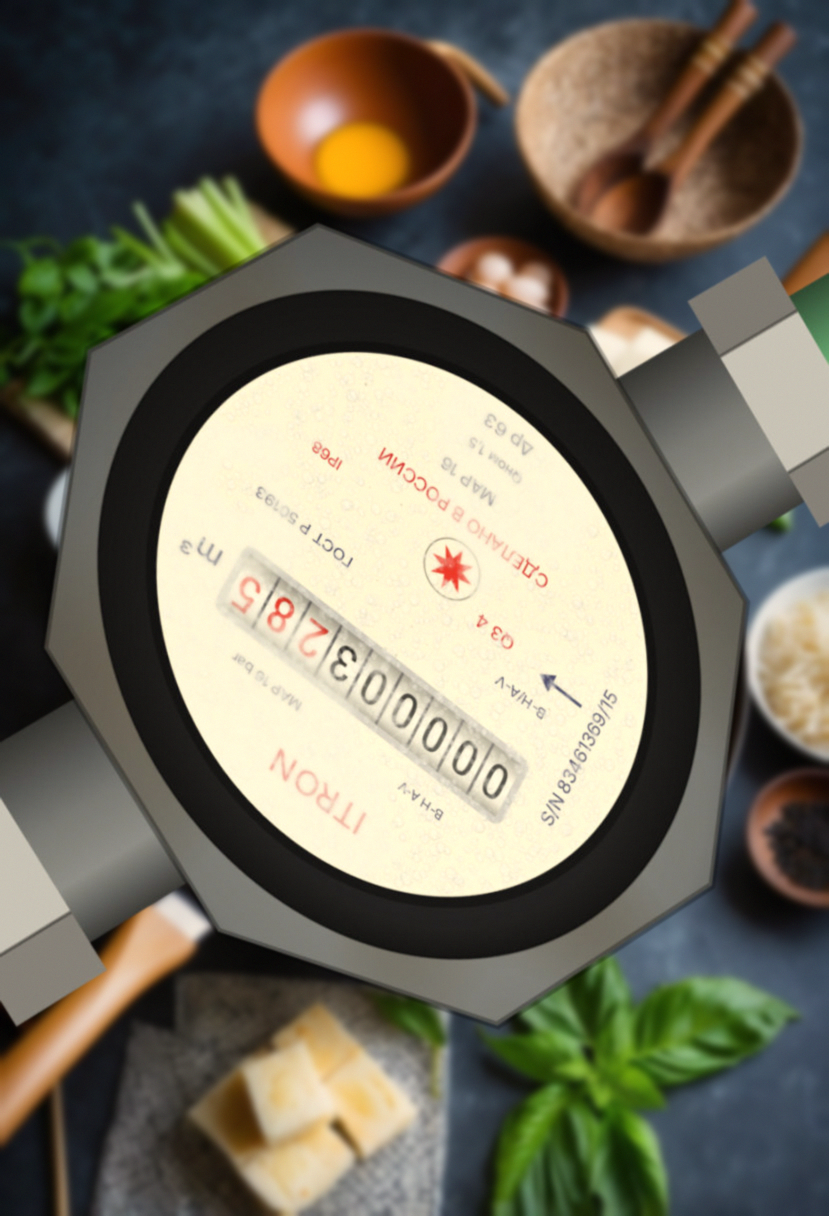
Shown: 3.285
